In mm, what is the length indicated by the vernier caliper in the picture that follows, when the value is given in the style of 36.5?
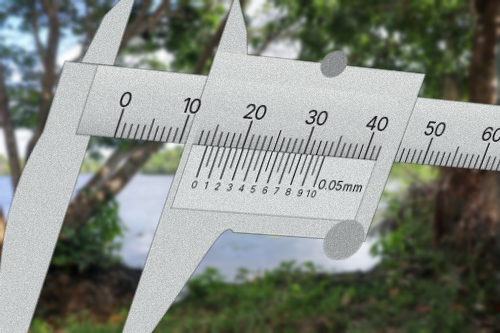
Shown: 14.4
